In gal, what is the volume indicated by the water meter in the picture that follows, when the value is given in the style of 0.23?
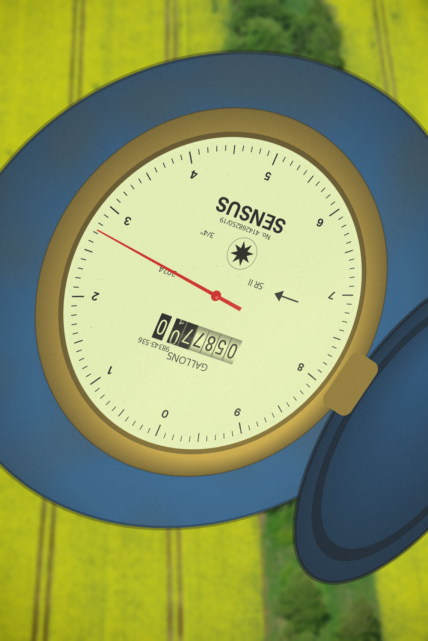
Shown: 587702.7
